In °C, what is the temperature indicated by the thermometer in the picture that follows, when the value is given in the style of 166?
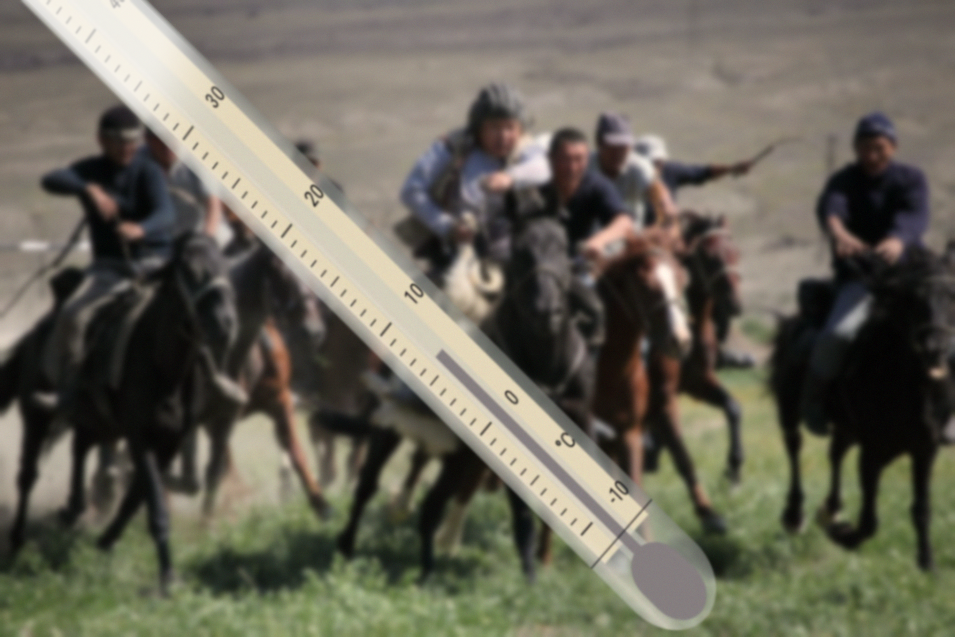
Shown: 6
